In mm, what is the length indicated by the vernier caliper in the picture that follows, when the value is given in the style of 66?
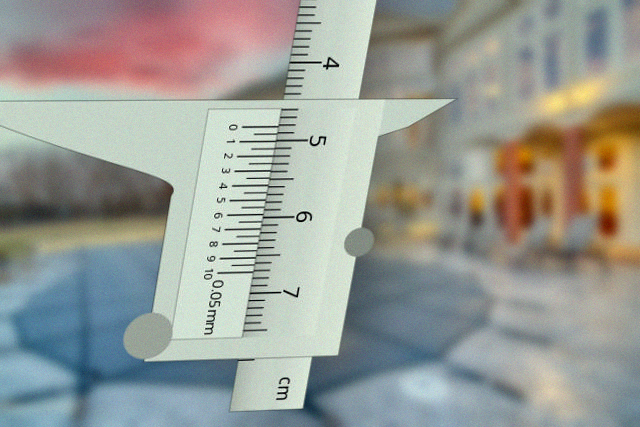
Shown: 48.2
